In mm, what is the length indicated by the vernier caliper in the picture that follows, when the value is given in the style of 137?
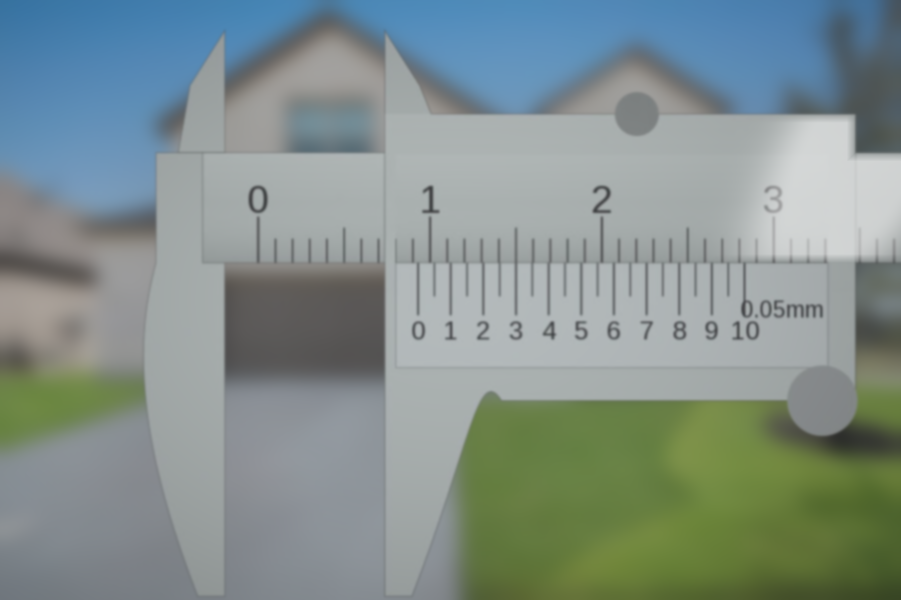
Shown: 9.3
